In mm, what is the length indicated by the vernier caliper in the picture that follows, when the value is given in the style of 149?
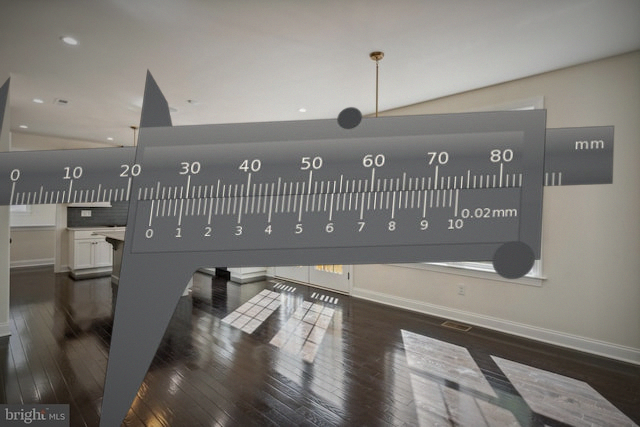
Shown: 24.4
